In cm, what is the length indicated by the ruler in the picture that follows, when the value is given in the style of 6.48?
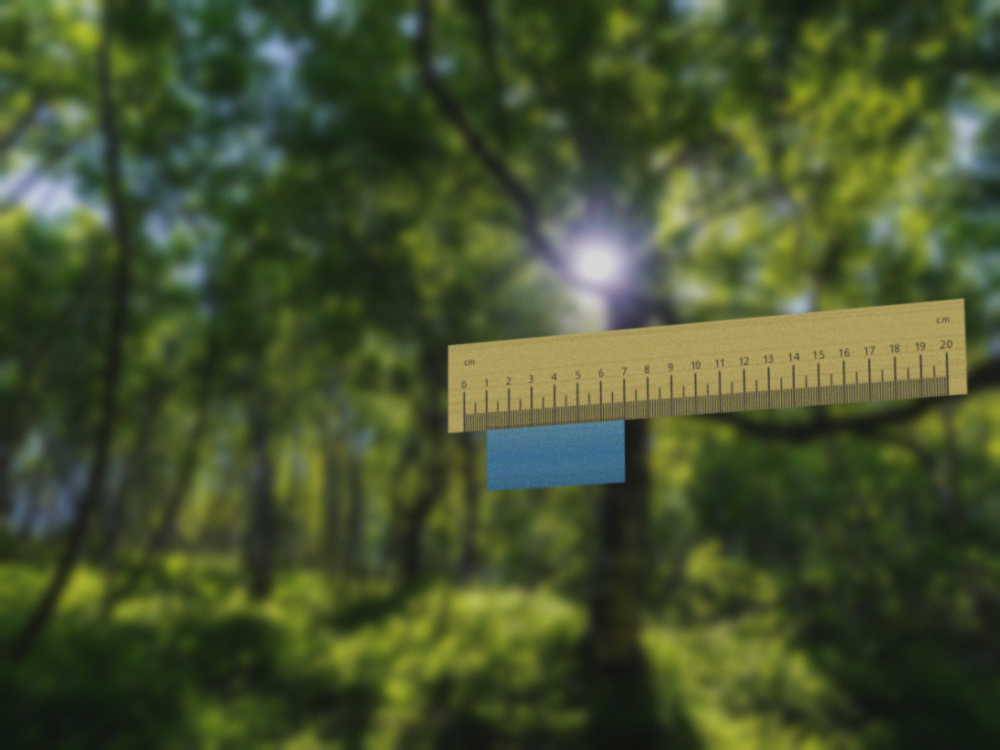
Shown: 6
